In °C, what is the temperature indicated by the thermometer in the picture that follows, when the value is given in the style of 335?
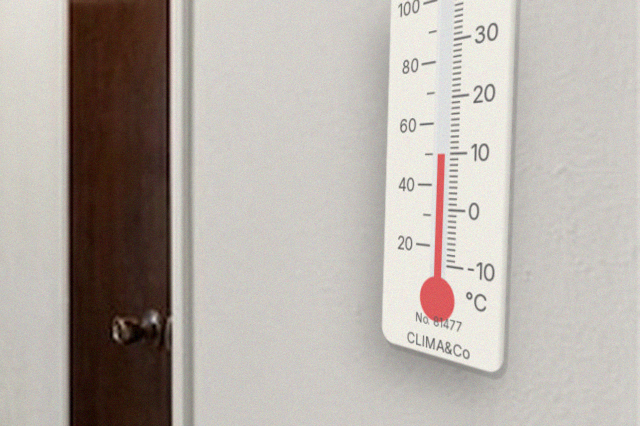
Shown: 10
